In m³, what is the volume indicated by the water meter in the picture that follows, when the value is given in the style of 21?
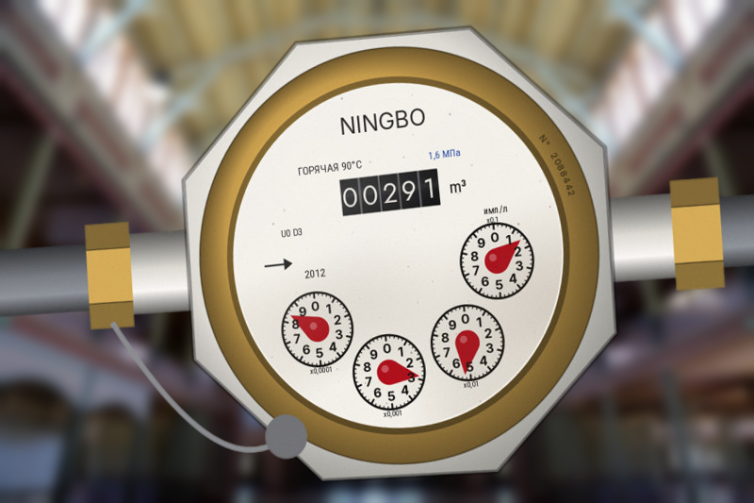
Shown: 291.1528
